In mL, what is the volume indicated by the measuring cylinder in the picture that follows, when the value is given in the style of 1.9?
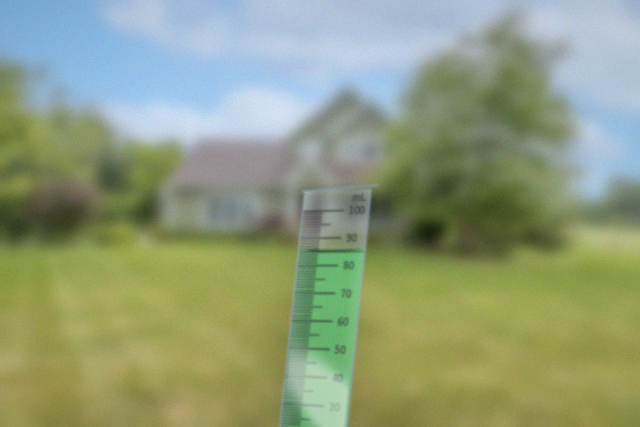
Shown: 85
